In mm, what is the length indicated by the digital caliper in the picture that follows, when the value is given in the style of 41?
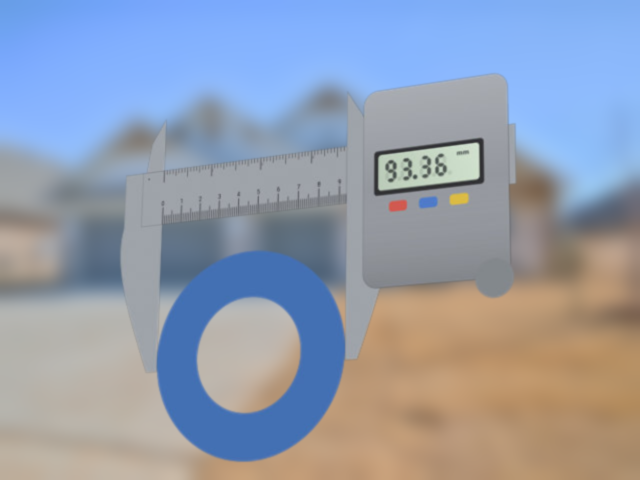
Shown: 93.36
